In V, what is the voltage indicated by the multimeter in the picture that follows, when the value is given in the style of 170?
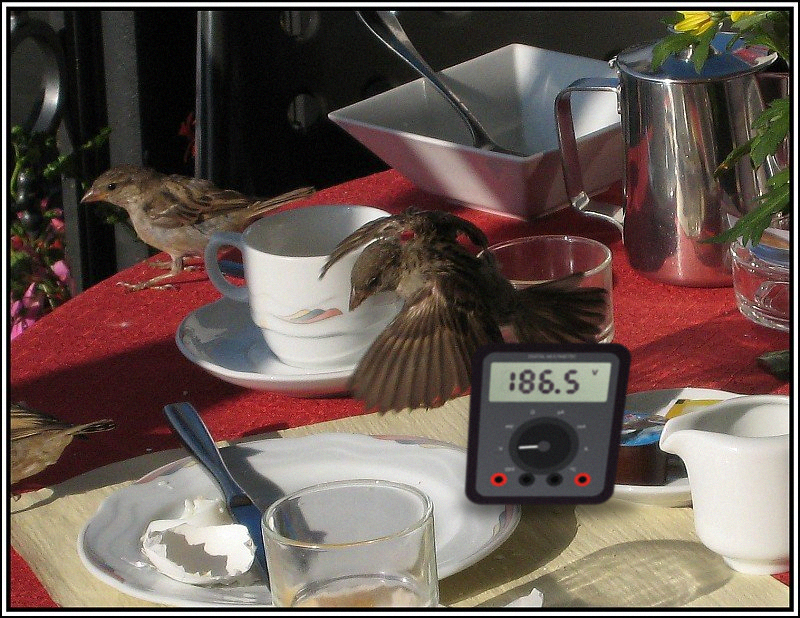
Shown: 186.5
